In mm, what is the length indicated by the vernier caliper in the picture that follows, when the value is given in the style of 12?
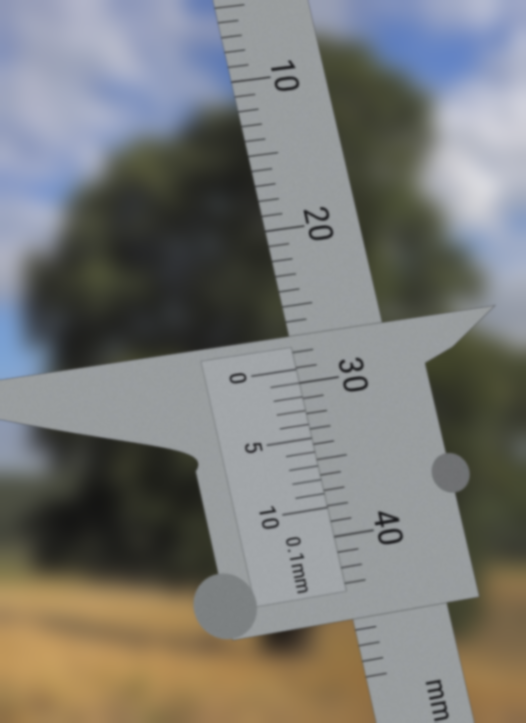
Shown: 29.1
